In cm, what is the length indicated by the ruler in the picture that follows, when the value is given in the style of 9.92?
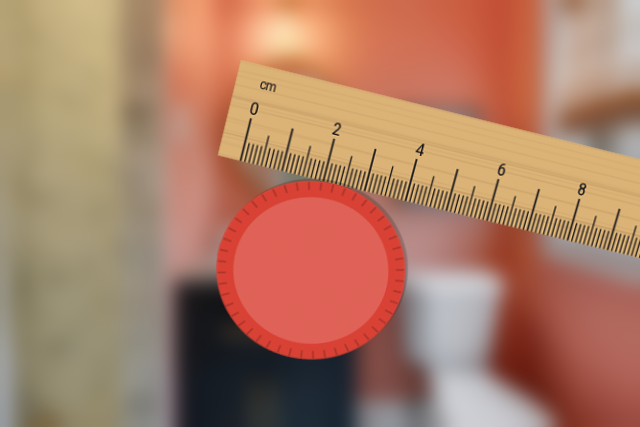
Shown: 4.5
